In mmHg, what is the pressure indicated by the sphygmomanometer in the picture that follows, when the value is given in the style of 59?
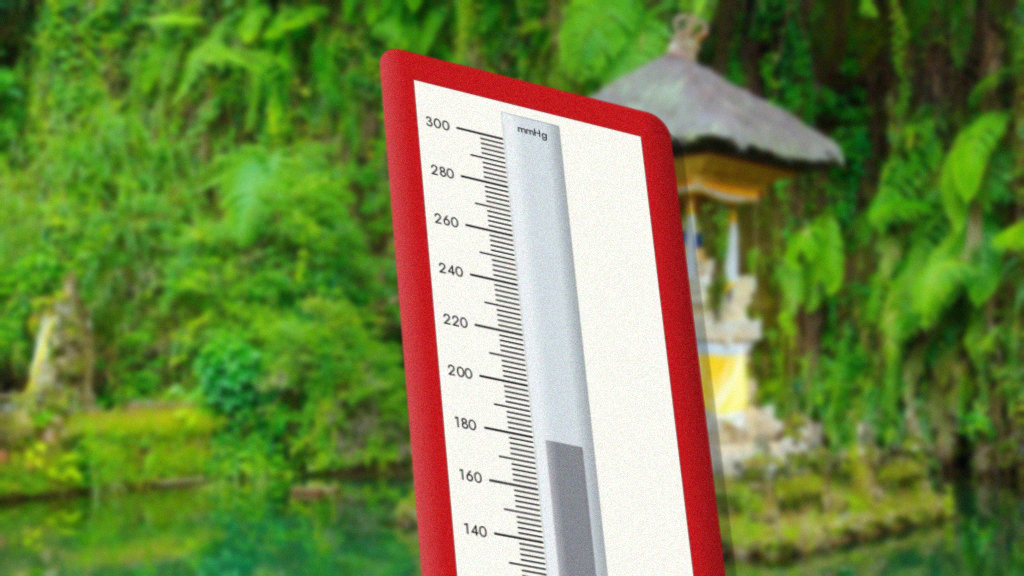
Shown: 180
